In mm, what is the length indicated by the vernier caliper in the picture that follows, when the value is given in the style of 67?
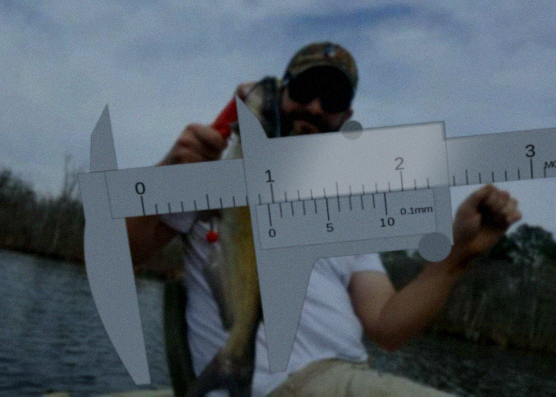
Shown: 9.6
